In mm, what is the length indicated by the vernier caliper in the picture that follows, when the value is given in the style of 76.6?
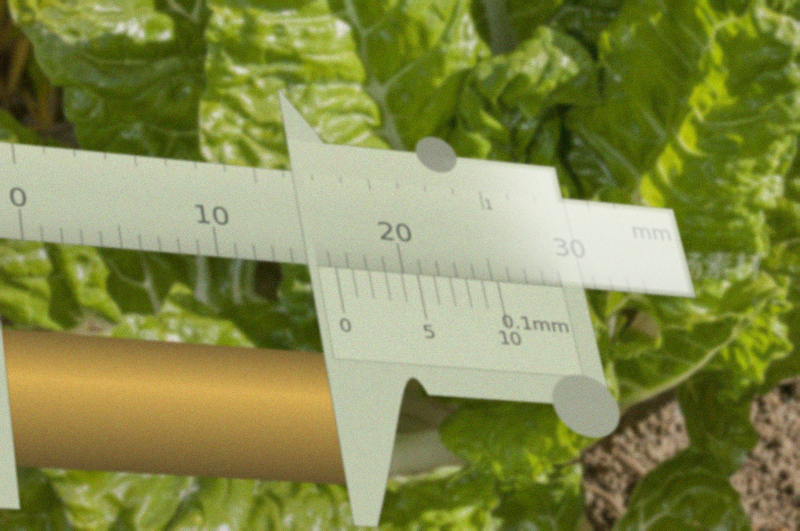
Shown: 16.3
